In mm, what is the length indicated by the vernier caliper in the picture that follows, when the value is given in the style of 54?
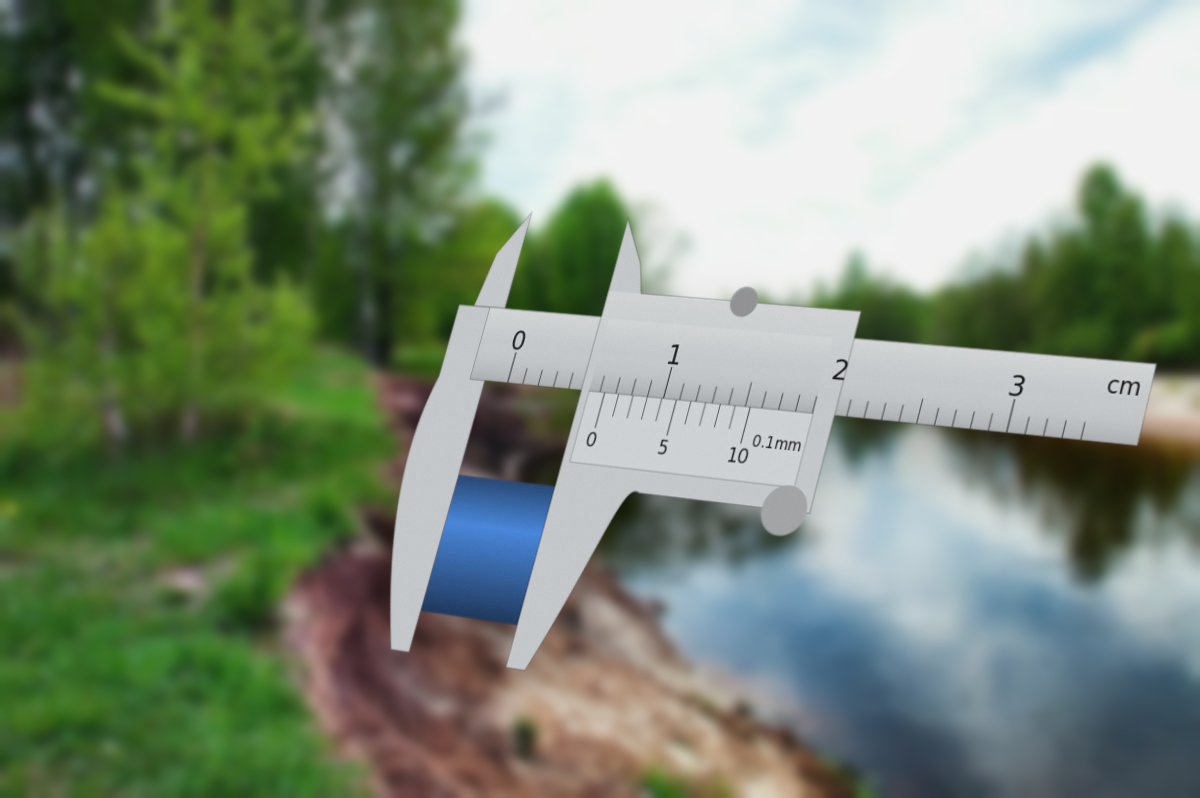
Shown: 6.3
